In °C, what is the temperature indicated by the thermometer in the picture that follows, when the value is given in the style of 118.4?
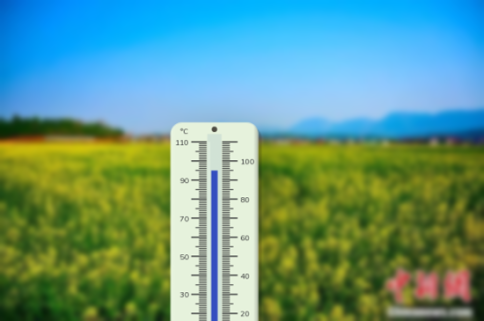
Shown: 95
